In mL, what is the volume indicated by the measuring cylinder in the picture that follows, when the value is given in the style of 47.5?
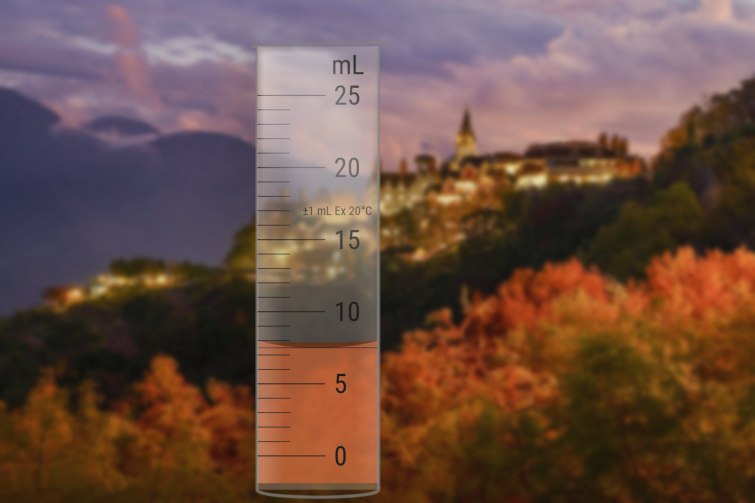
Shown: 7.5
